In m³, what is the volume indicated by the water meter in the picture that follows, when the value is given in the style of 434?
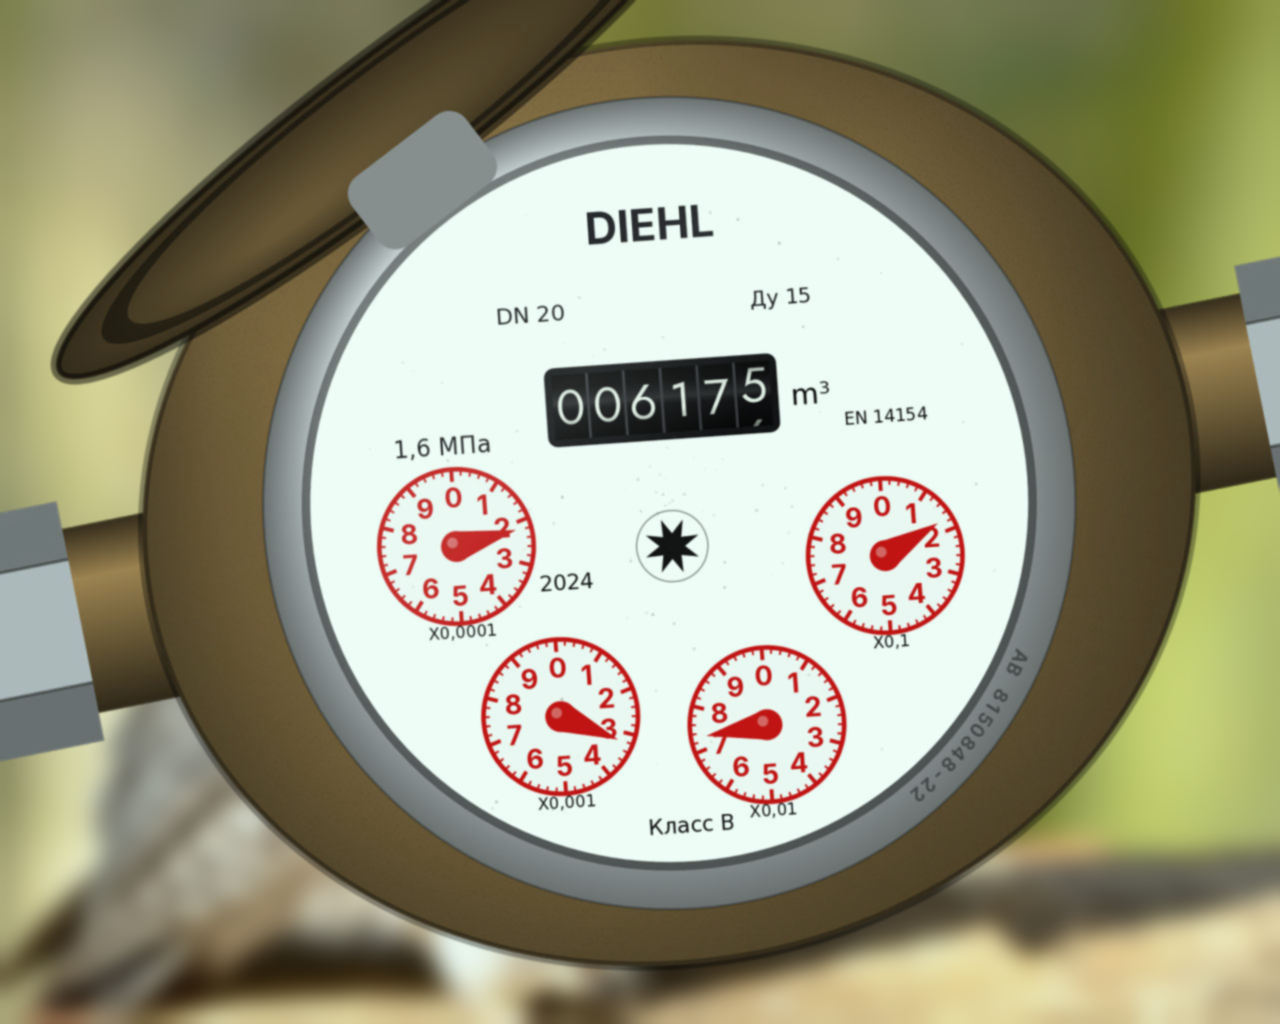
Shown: 6175.1732
